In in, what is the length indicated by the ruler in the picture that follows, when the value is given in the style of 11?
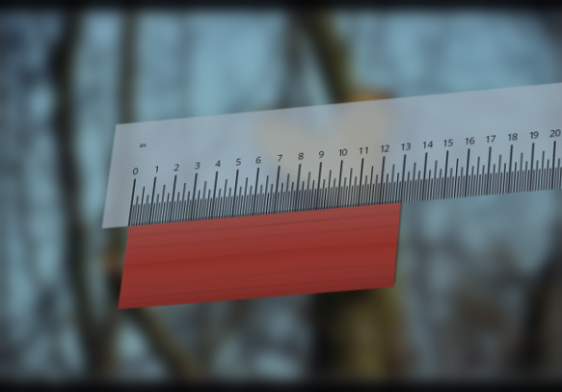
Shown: 13
